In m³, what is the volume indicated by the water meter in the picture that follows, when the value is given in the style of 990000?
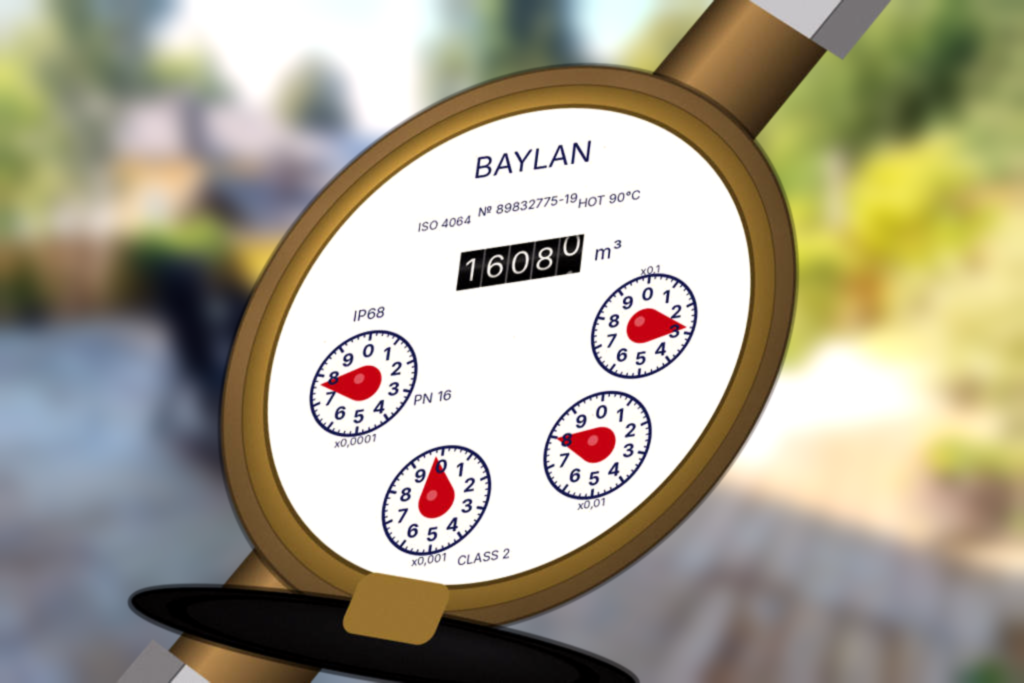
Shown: 16080.2797
